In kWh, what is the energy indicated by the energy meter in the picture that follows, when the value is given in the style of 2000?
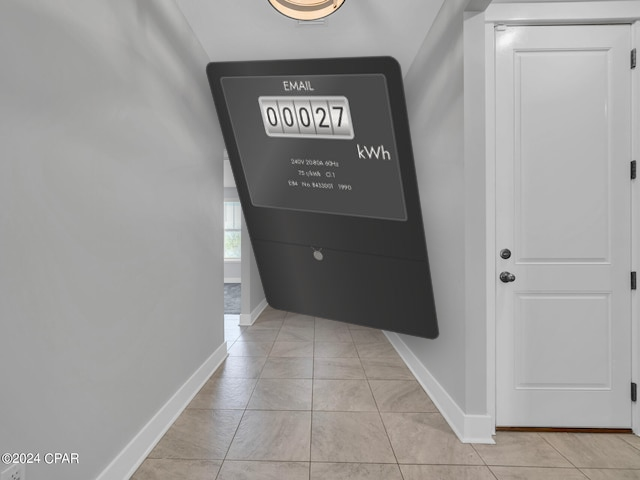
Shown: 27
